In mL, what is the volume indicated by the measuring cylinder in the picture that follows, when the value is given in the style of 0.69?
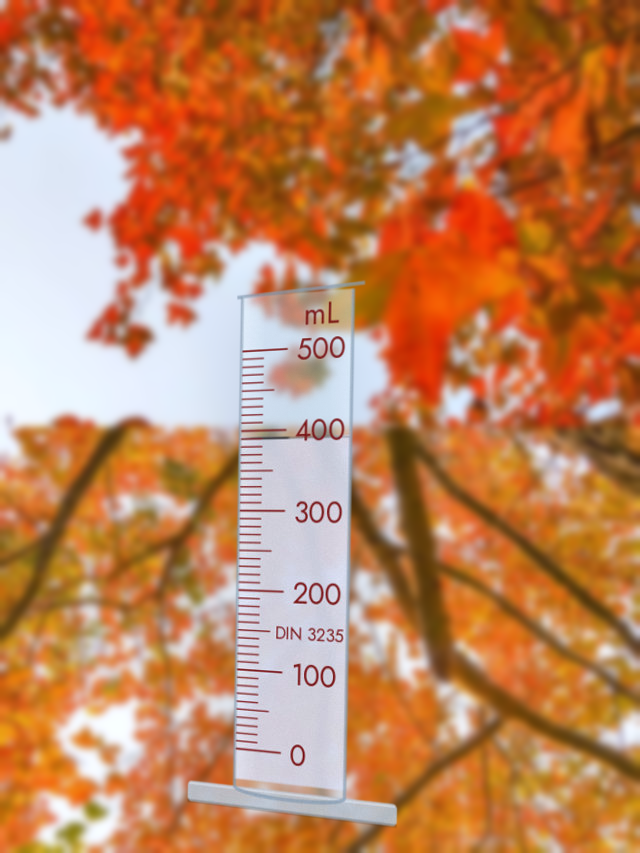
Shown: 390
